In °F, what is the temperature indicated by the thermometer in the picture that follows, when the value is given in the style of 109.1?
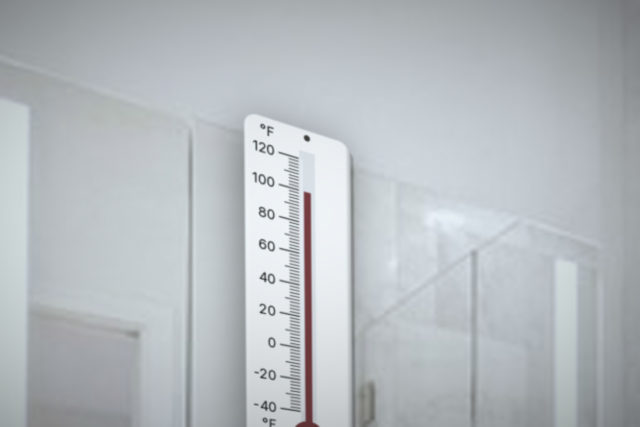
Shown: 100
